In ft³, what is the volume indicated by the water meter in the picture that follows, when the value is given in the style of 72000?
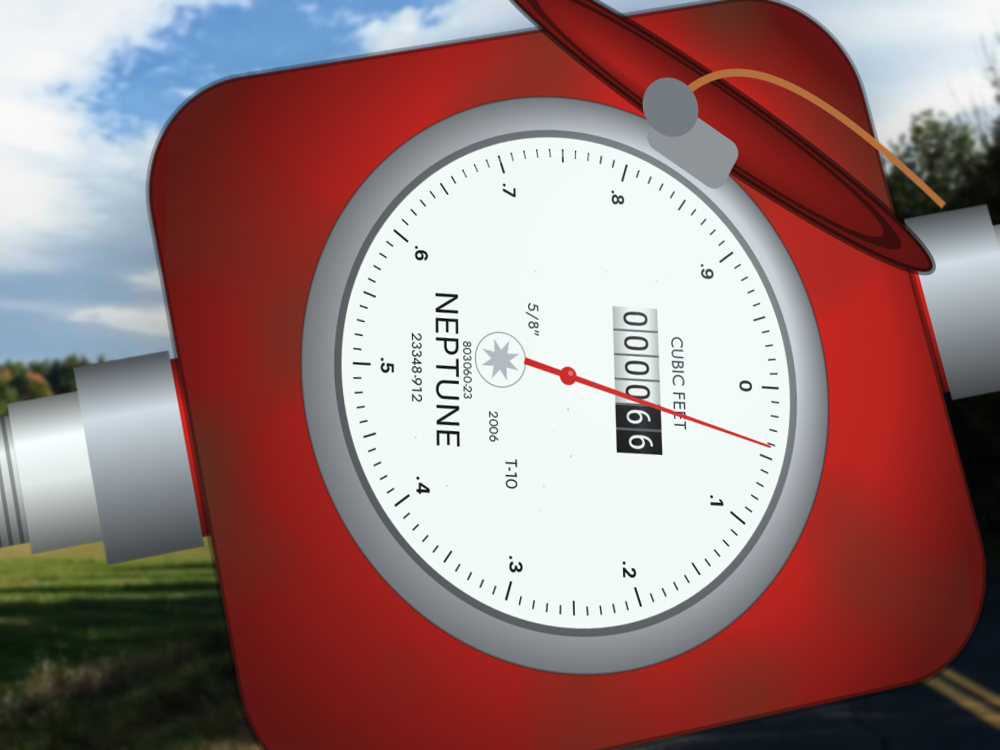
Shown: 66.04
